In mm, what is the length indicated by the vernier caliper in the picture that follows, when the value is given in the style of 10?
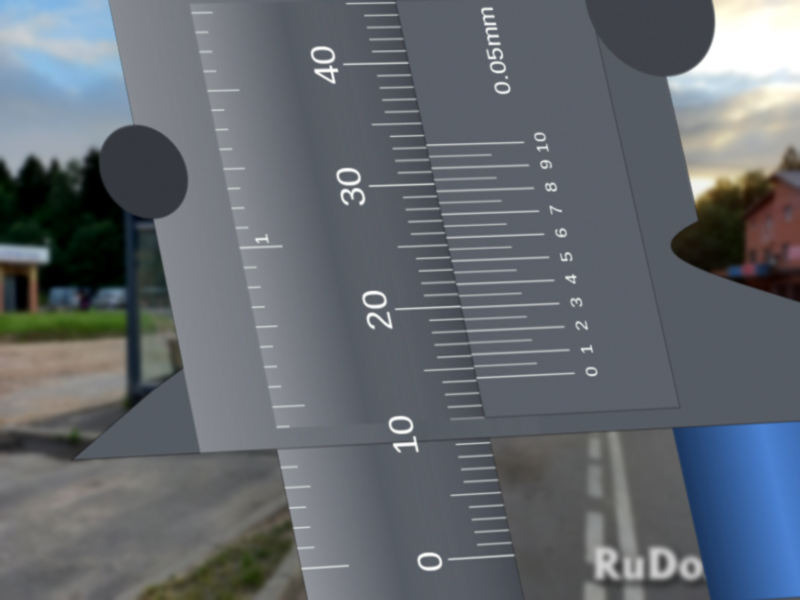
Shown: 14.2
